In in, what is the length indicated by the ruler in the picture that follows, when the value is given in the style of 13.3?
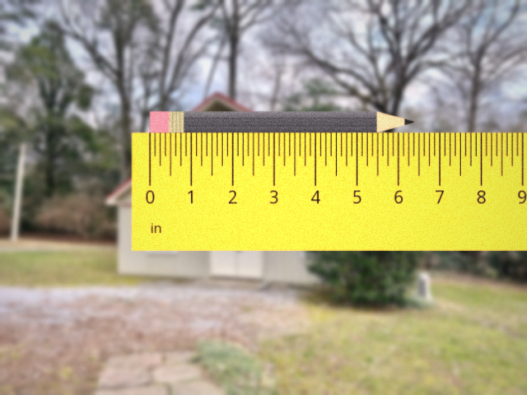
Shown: 6.375
